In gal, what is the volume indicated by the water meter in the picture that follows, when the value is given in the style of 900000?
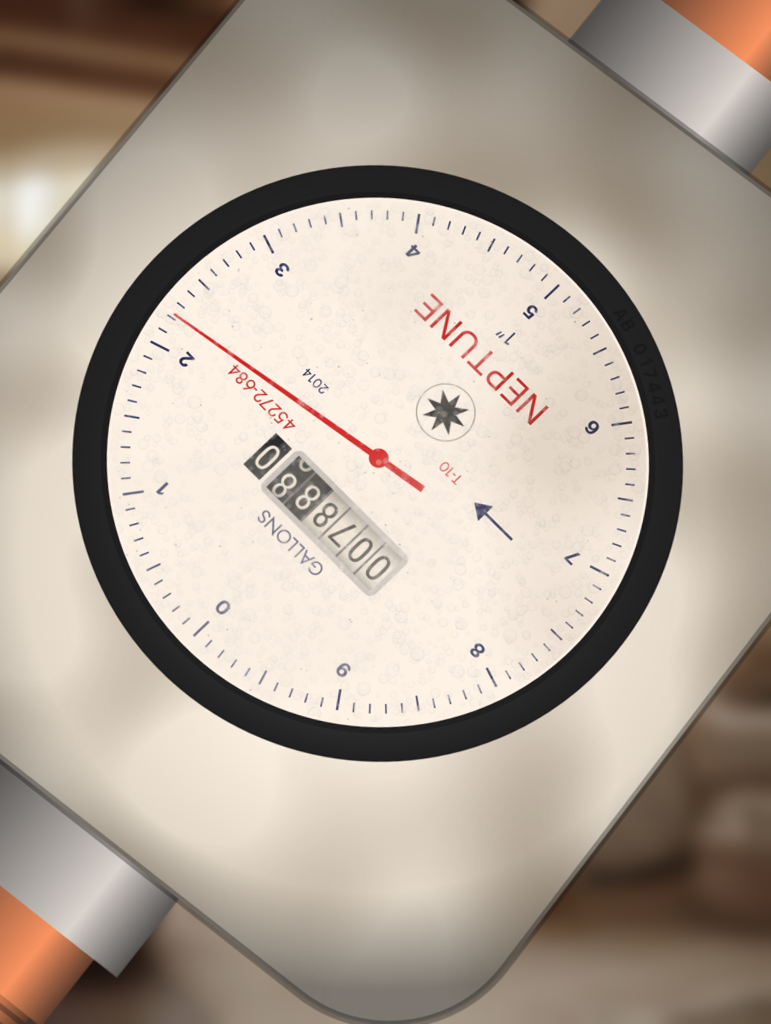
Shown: 78882.2
